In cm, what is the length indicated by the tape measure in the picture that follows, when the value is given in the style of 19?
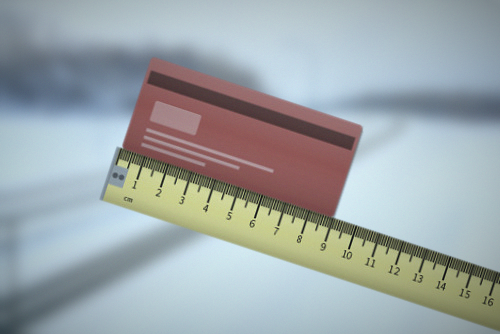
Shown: 9
